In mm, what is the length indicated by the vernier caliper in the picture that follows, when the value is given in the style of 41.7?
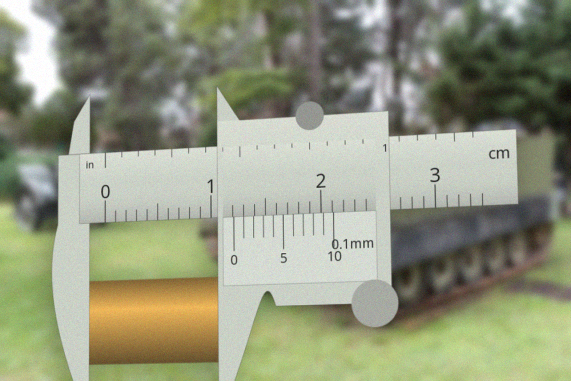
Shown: 12.1
